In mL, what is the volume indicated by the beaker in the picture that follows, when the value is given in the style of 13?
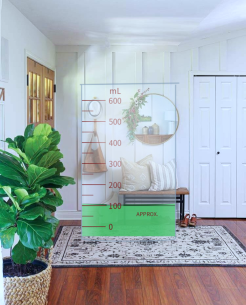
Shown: 100
